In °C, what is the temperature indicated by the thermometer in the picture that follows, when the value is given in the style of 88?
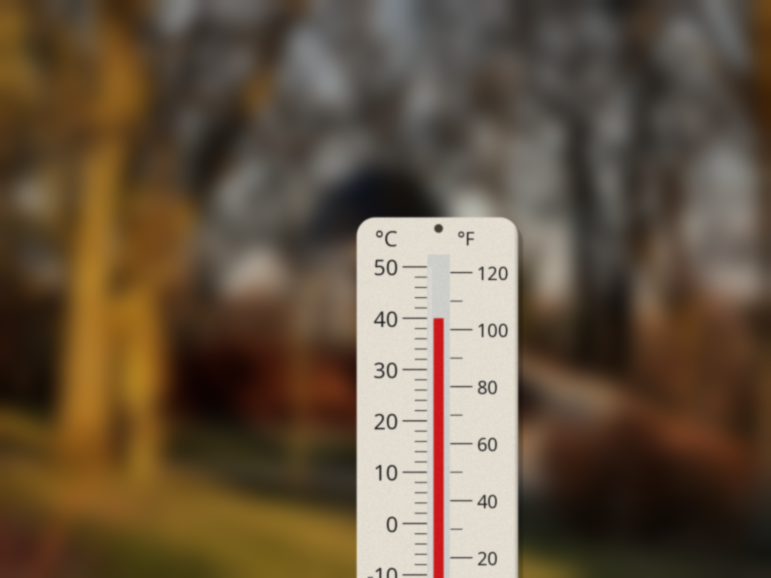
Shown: 40
